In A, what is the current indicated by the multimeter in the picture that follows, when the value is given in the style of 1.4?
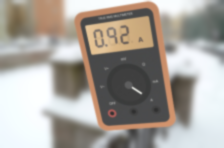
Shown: 0.92
